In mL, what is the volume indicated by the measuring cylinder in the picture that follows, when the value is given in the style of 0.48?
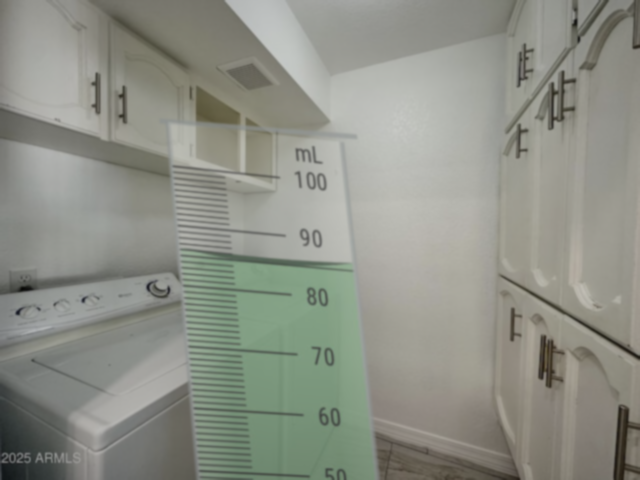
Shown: 85
